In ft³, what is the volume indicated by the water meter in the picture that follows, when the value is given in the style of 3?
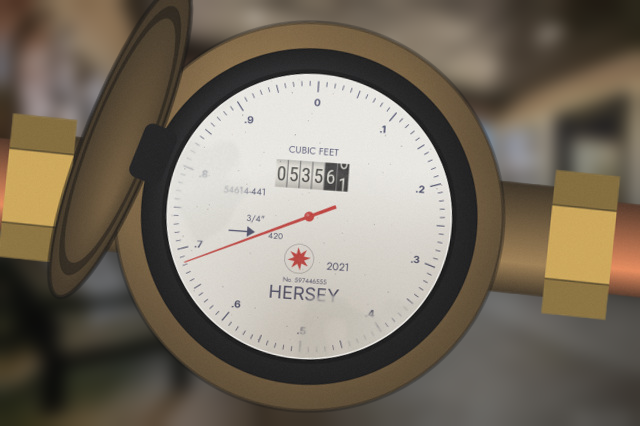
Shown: 53560.68
